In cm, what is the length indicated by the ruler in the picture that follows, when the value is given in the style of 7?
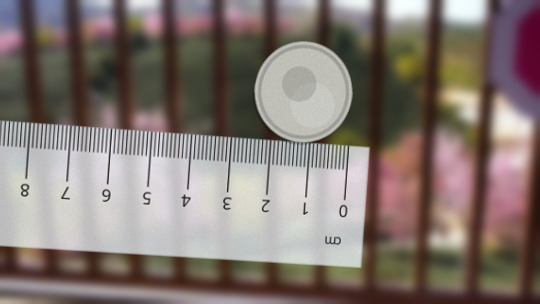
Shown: 2.5
